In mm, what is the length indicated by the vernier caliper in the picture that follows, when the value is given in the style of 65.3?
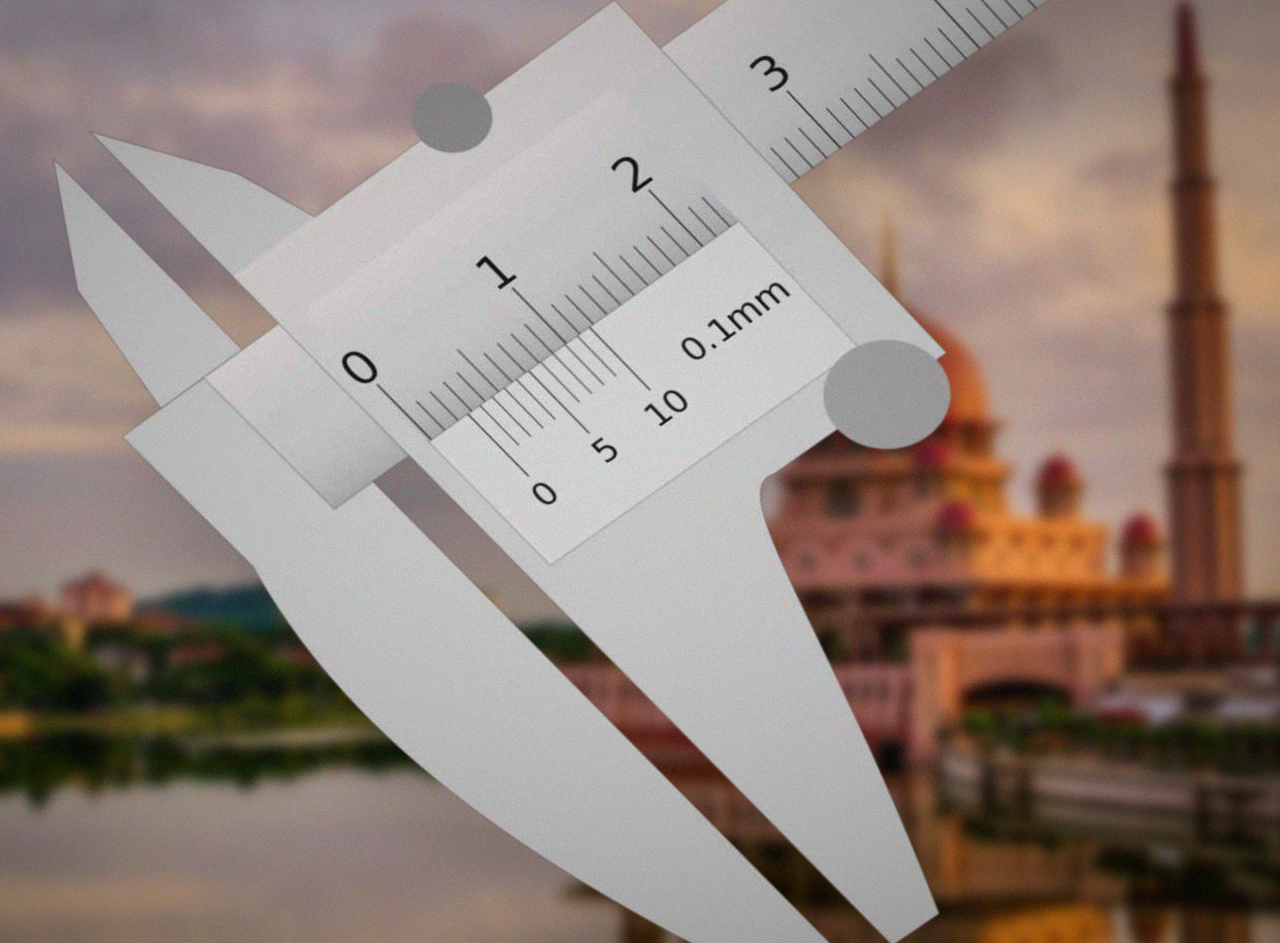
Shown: 2.7
